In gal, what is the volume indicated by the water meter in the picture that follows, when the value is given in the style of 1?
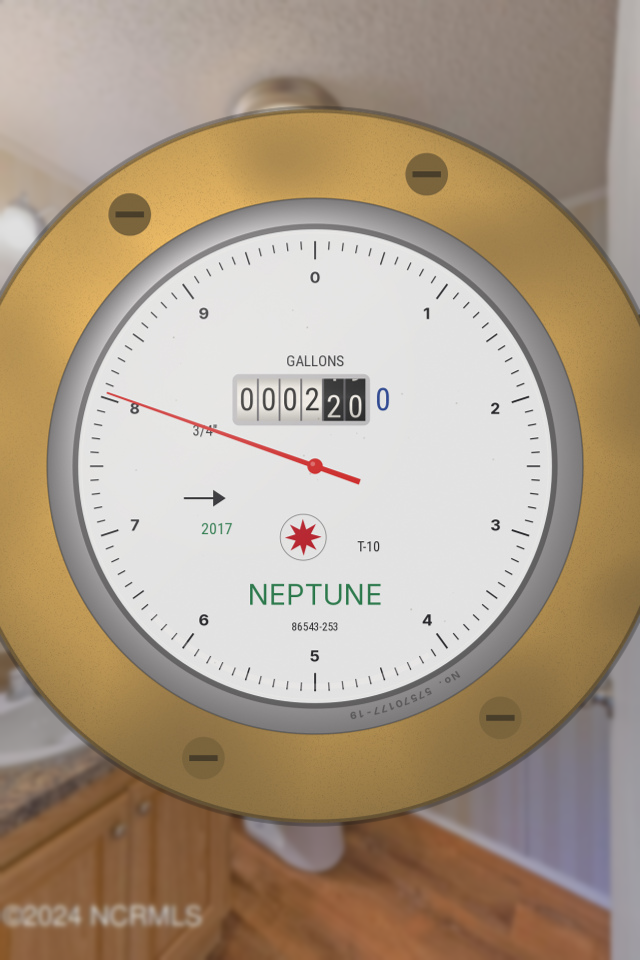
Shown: 2198.0
